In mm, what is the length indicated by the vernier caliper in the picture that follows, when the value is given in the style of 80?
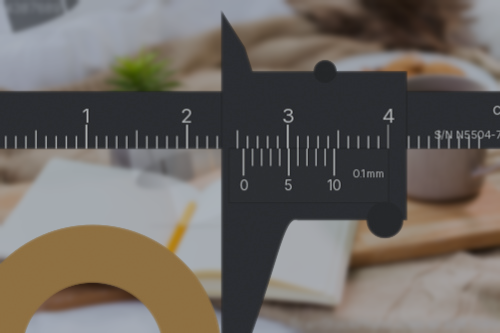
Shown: 25.6
